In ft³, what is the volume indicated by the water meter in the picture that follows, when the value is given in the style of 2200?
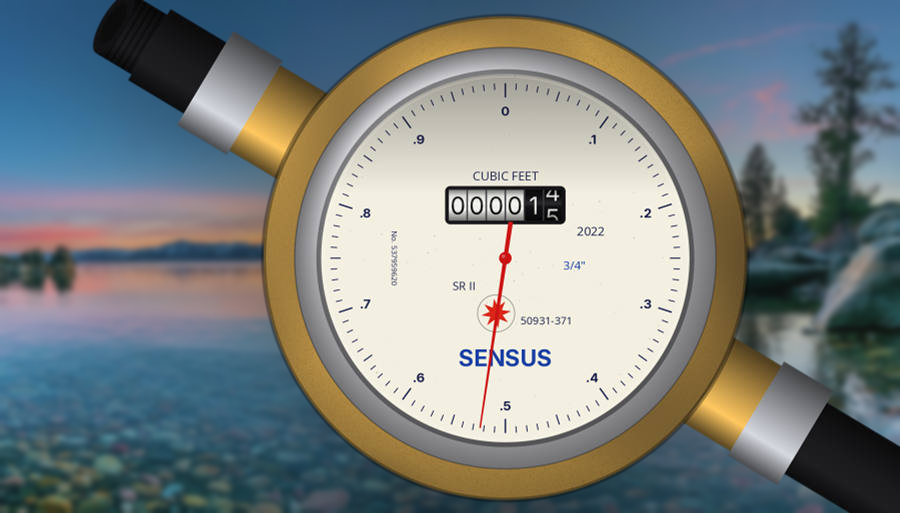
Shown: 14.52
